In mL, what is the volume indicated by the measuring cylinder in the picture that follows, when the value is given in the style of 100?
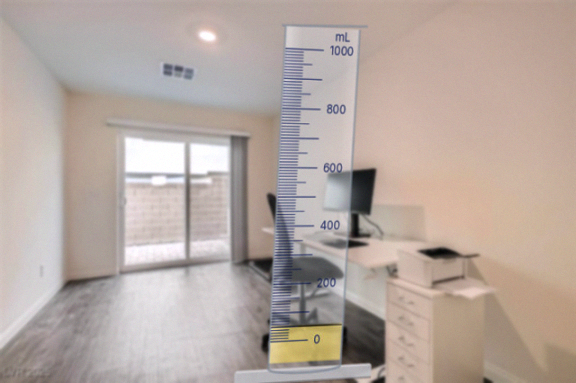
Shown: 50
